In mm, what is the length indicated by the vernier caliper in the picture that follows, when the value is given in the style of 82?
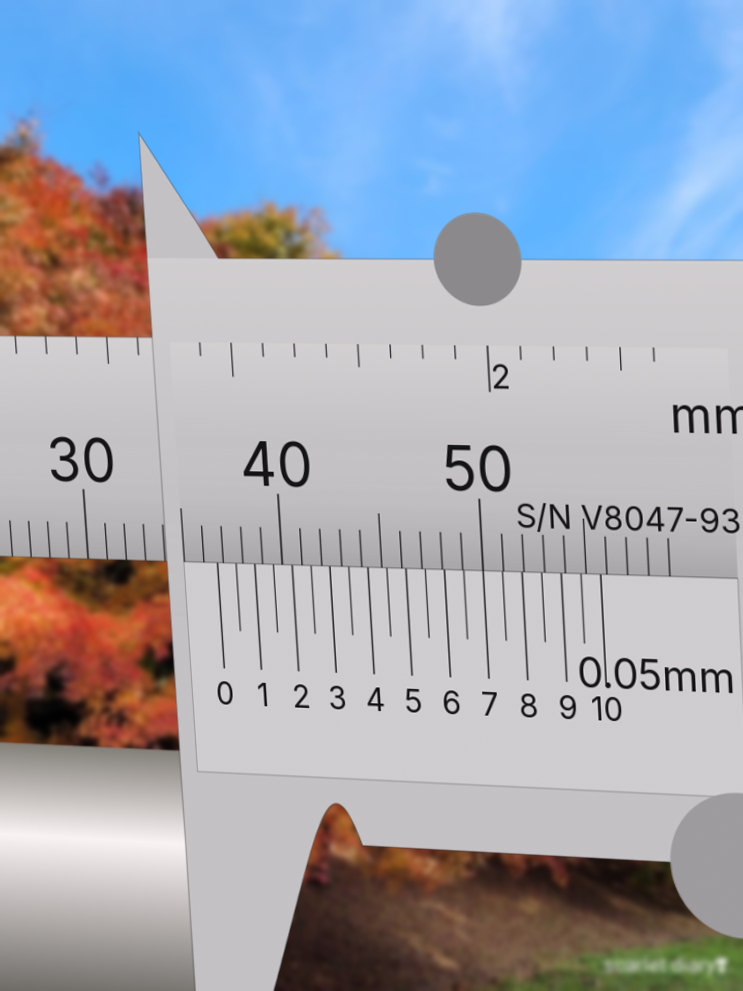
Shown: 36.7
